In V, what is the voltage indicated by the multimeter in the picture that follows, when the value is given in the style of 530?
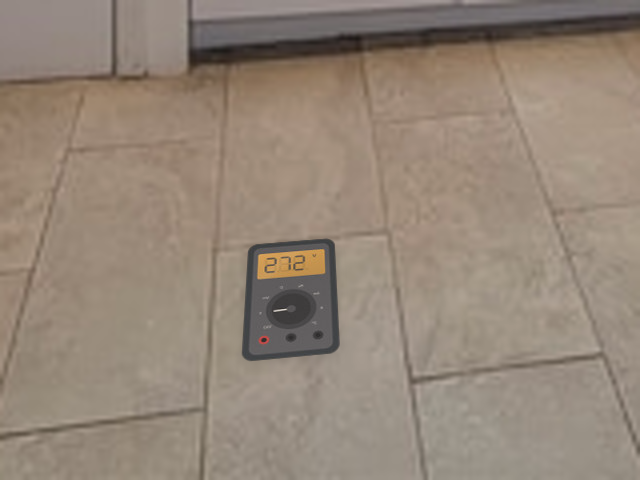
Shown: 272
